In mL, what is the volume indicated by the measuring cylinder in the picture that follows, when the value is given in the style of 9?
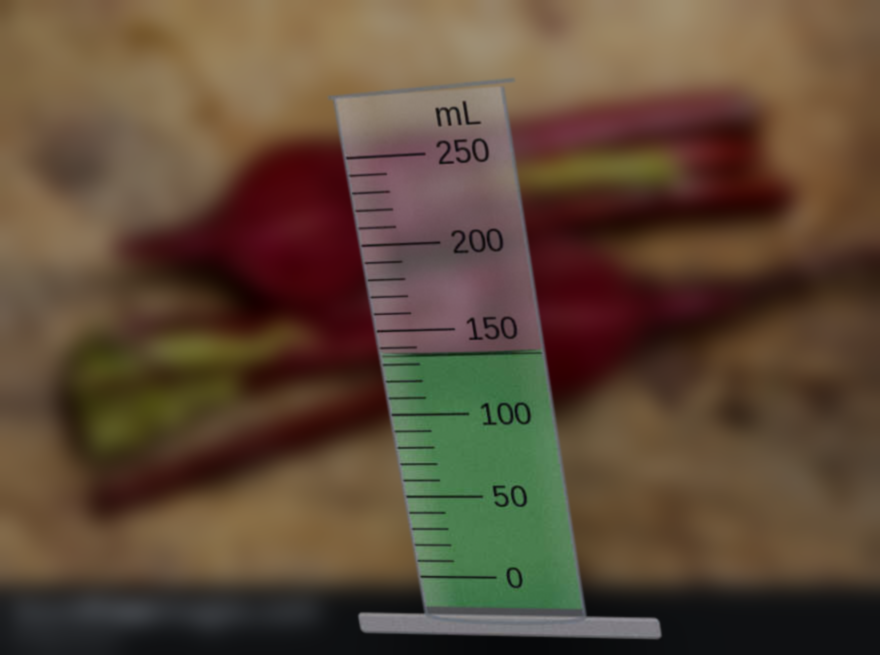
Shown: 135
